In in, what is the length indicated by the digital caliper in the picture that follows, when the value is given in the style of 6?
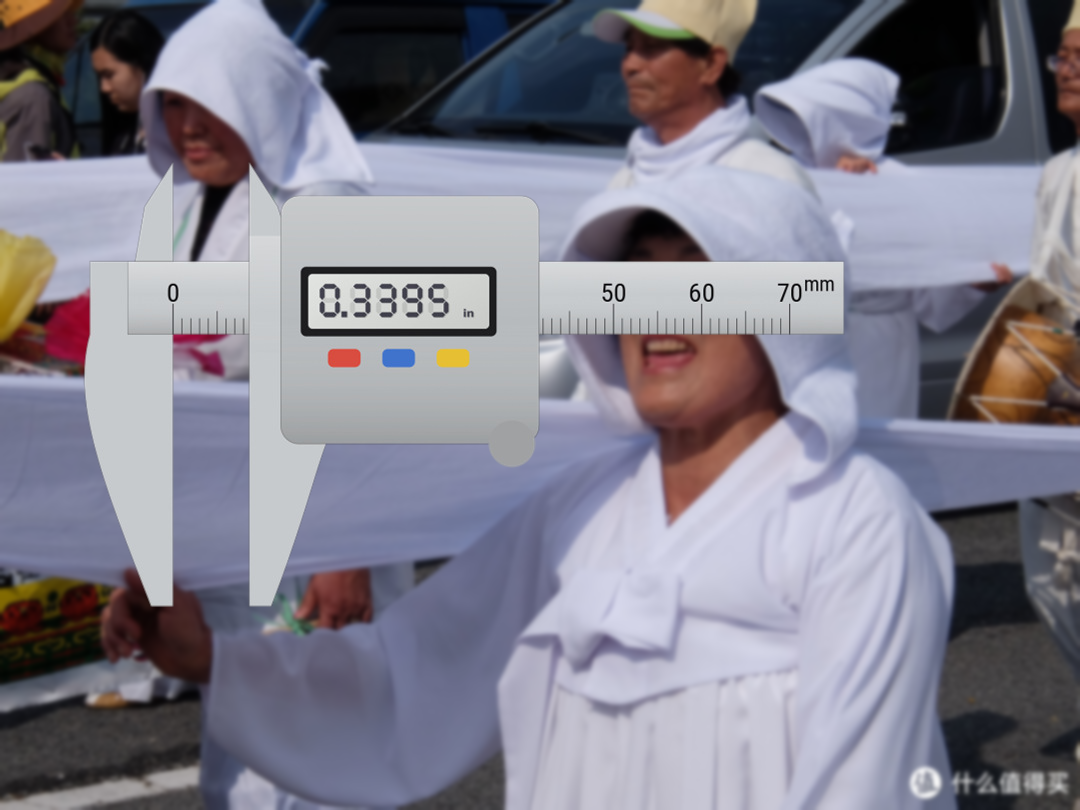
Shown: 0.3395
